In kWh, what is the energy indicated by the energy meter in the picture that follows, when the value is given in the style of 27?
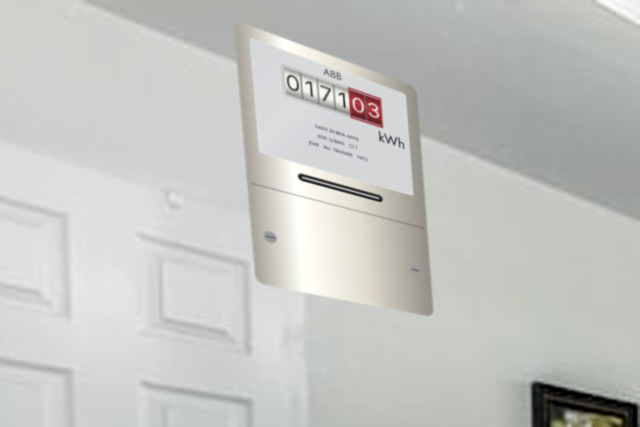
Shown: 171.03
